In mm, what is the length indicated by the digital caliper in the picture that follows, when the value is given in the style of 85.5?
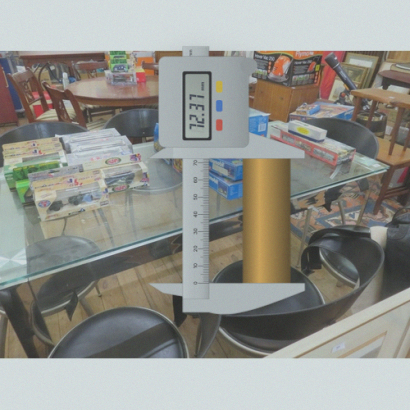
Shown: 72.37
